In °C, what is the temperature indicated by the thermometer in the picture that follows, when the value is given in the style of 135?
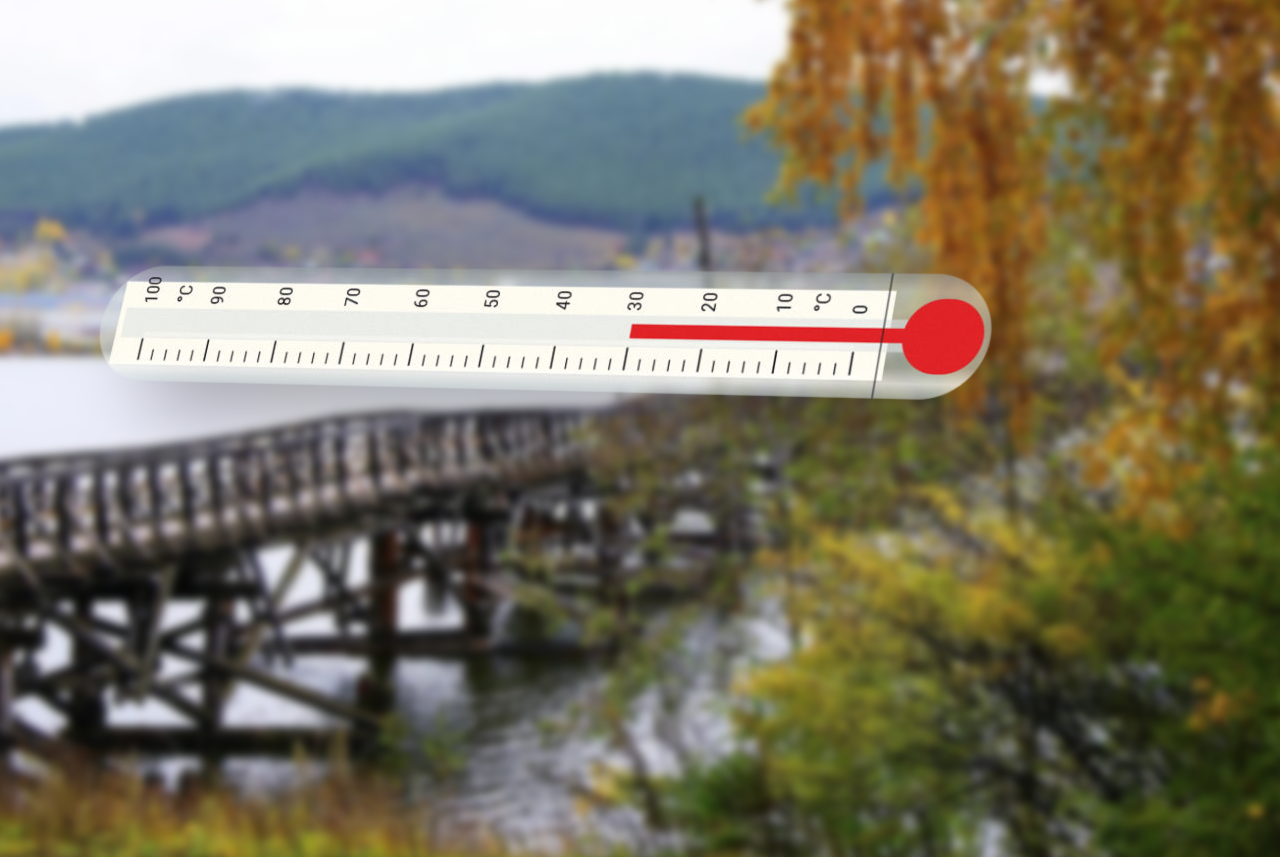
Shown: 30
